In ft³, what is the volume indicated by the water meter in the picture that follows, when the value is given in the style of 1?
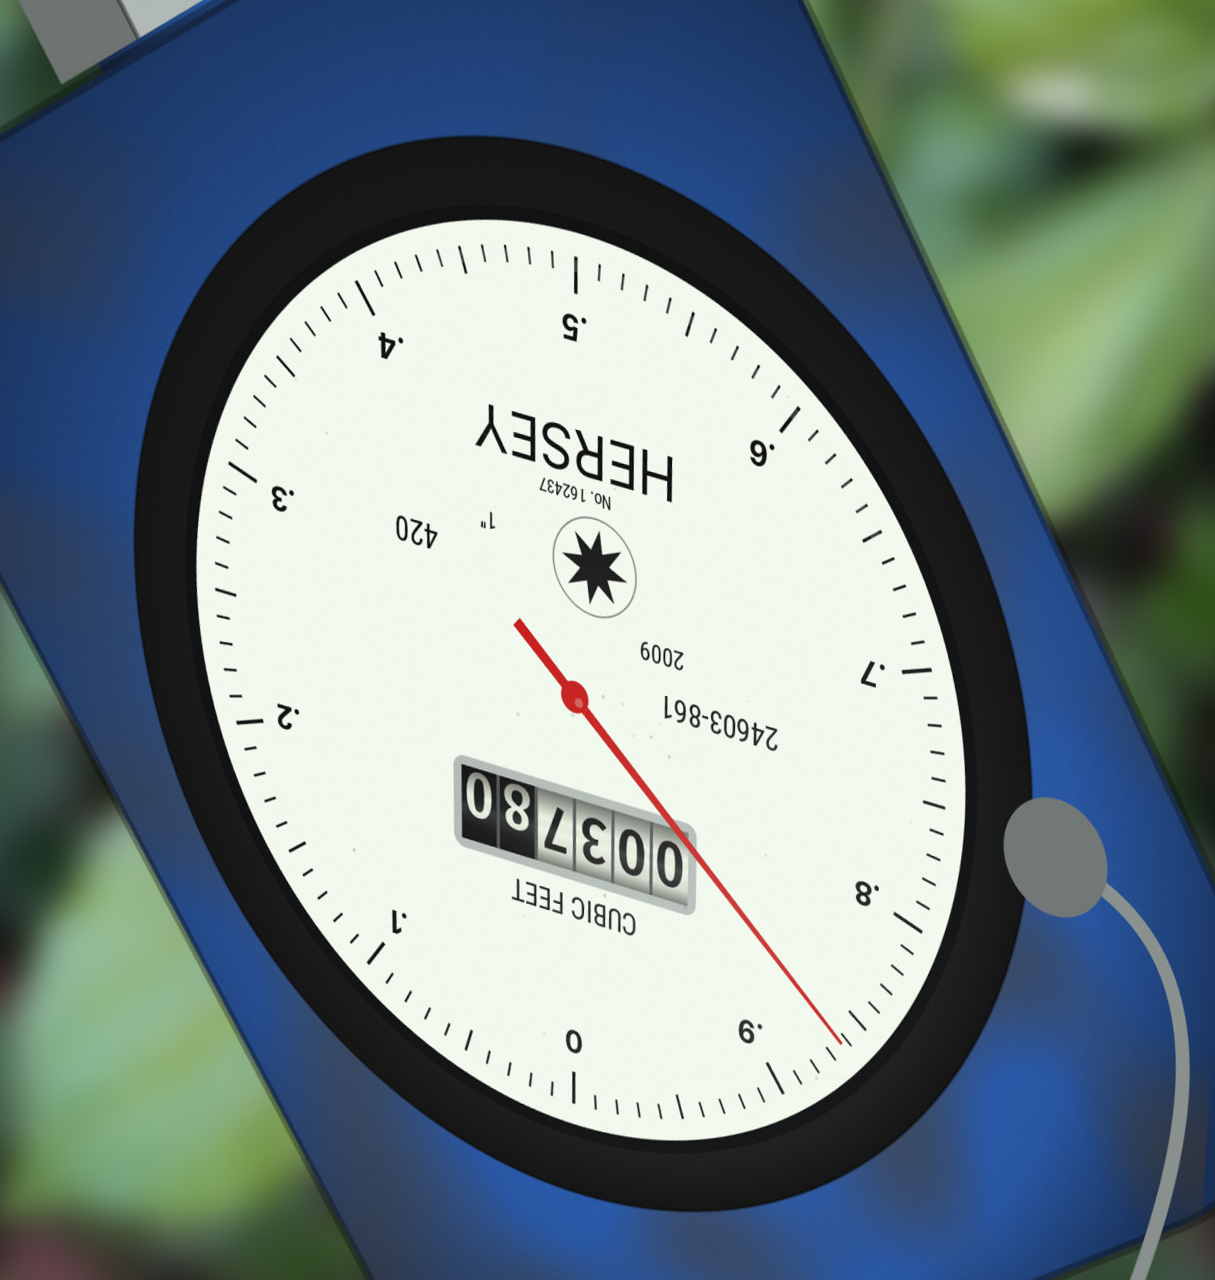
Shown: 3779.86
